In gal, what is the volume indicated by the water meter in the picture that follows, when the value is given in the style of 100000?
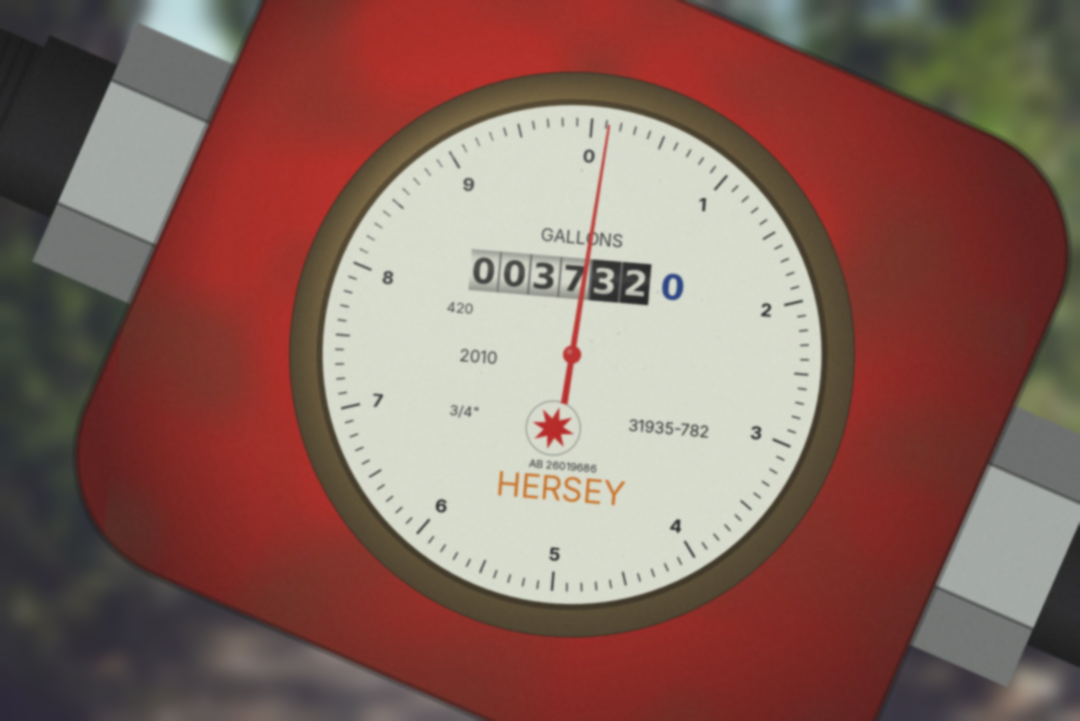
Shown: 37320.1
